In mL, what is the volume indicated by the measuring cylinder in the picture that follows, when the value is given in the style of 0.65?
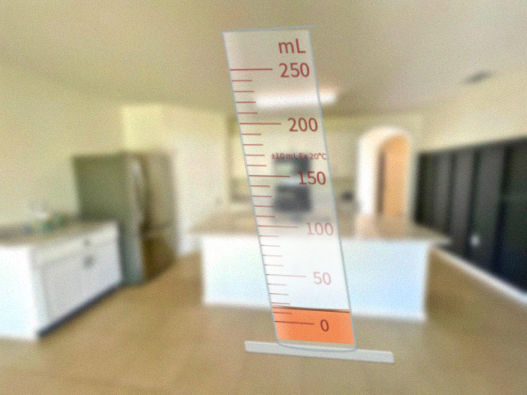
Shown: 15
